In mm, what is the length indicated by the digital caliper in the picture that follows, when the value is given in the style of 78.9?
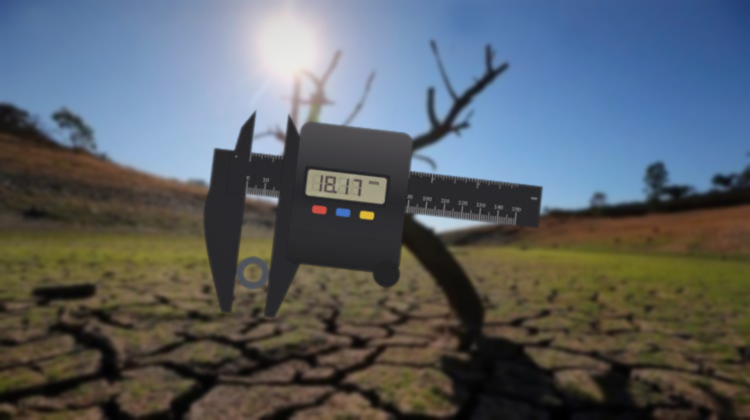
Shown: 18.17
